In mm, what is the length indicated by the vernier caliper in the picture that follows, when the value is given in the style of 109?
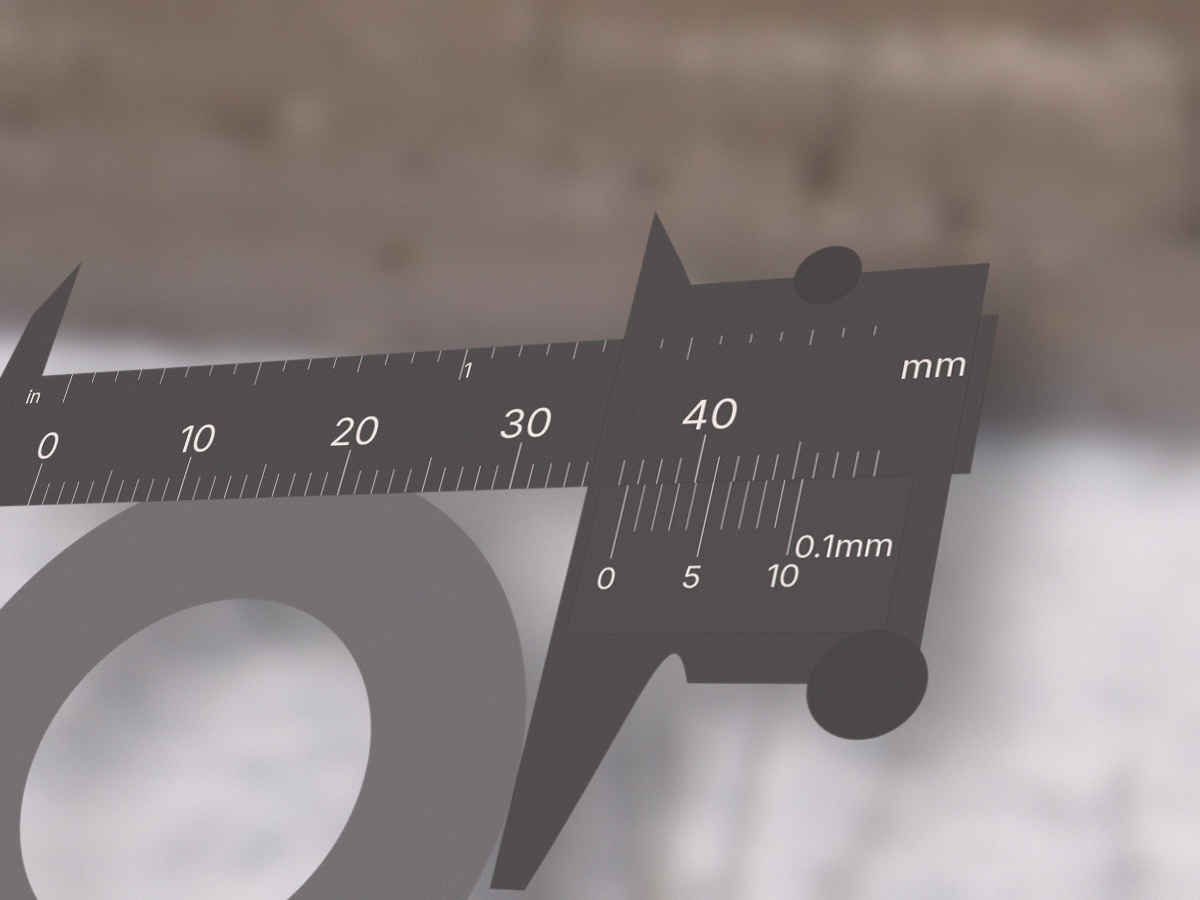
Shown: 36.5
